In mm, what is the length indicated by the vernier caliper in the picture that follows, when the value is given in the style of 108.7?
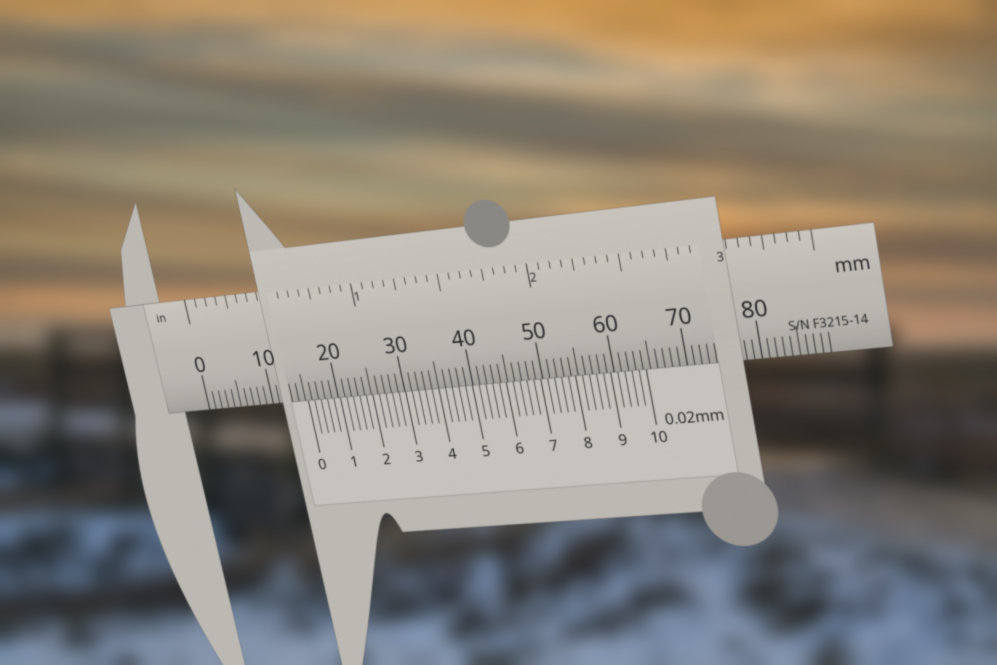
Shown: 15.4
